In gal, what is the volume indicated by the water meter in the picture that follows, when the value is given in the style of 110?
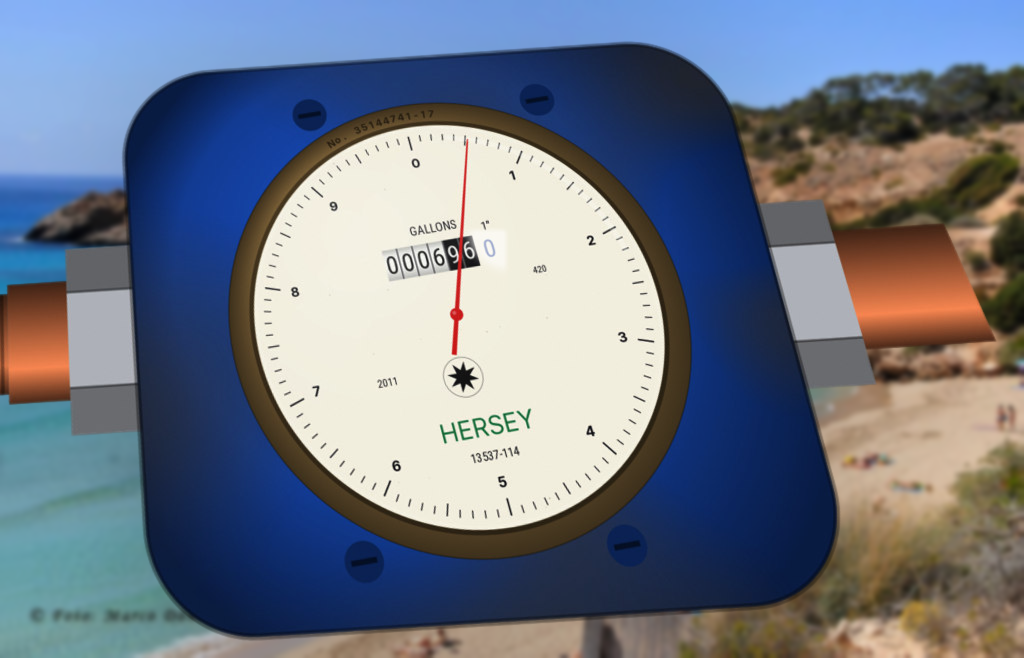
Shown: 6960.5
